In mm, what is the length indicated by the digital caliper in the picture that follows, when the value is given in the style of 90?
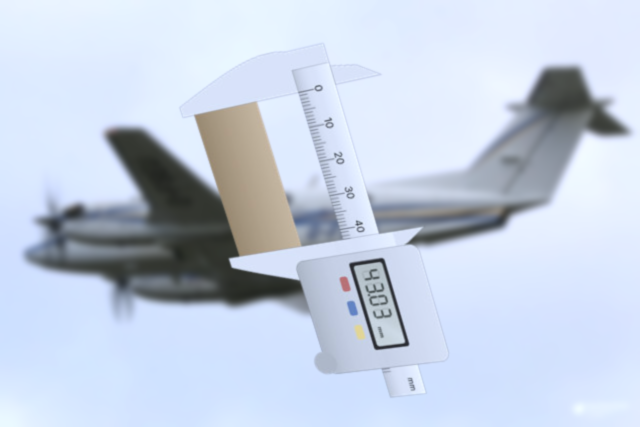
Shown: 43.03
